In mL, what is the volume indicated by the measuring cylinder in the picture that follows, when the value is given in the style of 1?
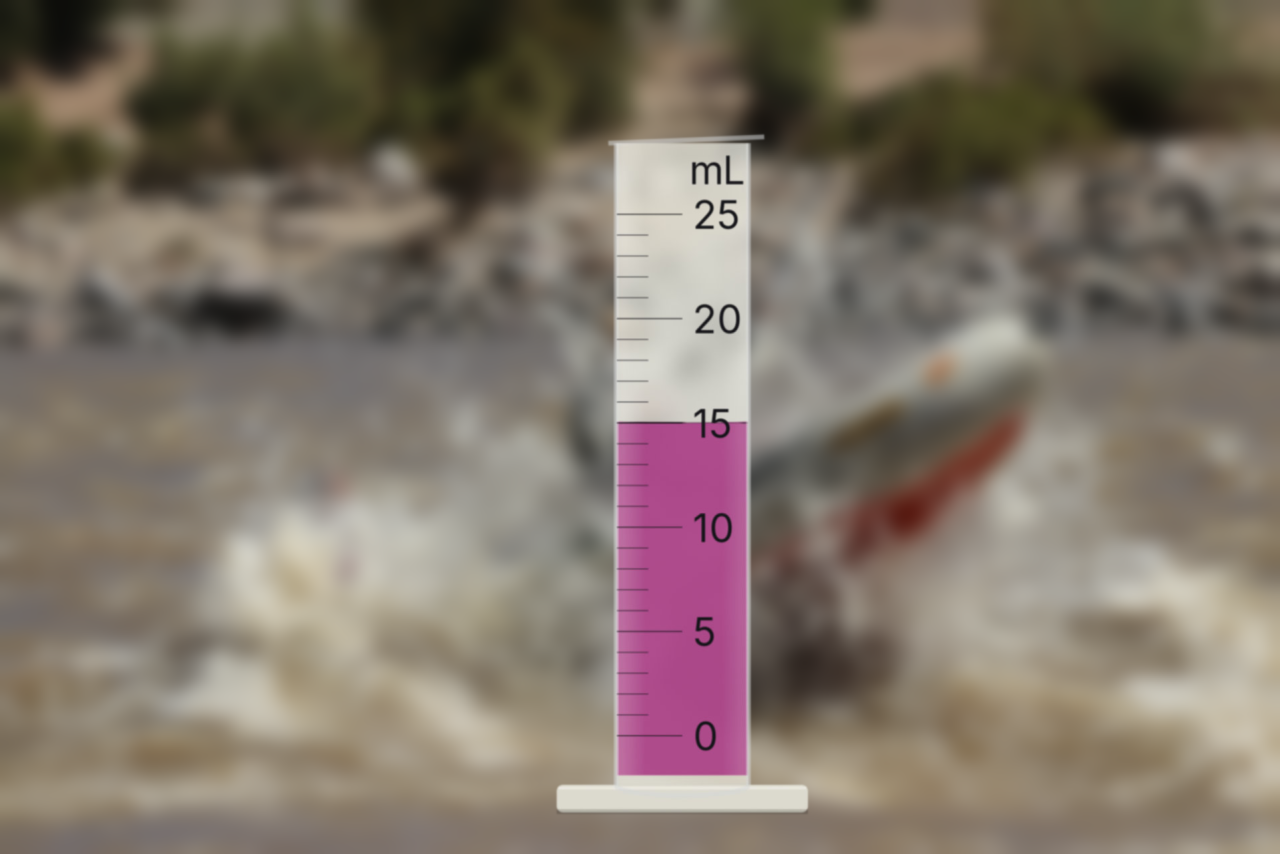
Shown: 15
